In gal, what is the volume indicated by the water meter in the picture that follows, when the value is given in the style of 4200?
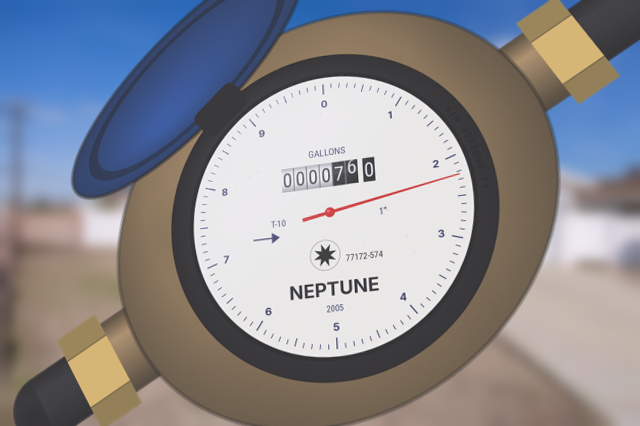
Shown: 762.2
